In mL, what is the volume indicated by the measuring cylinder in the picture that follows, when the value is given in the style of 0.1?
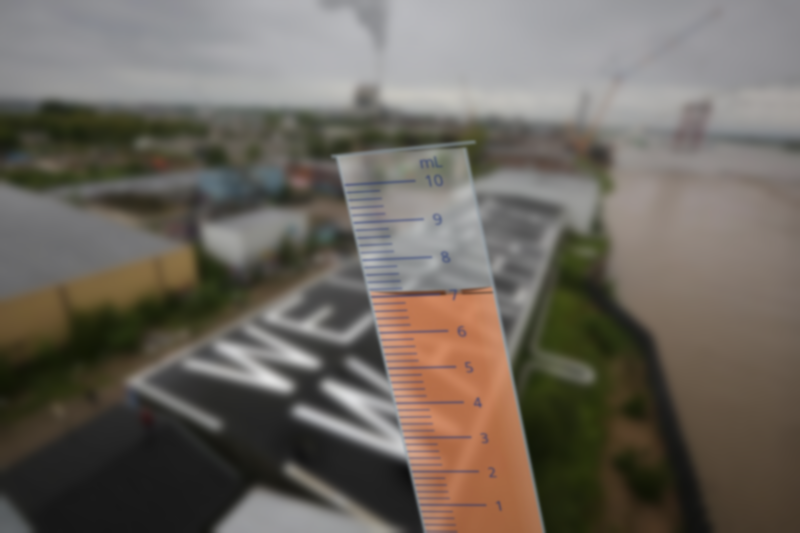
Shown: 7
